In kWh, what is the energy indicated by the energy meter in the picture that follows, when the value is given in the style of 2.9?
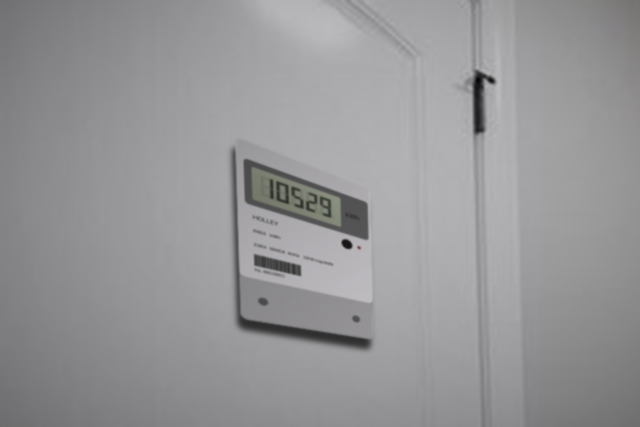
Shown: 10529
